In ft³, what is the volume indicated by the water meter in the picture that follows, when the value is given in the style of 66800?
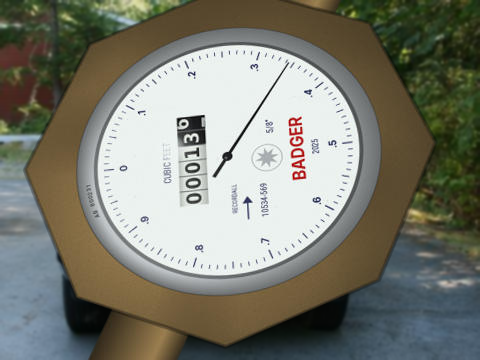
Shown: 136.34
